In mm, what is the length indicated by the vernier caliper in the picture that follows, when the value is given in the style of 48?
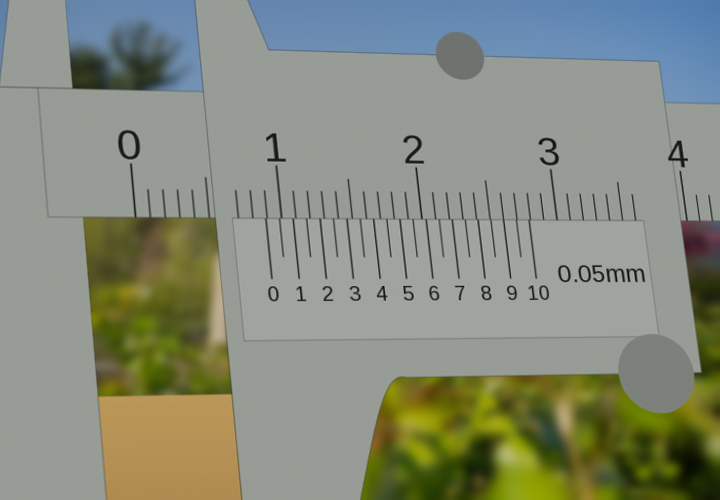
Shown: 8.9
